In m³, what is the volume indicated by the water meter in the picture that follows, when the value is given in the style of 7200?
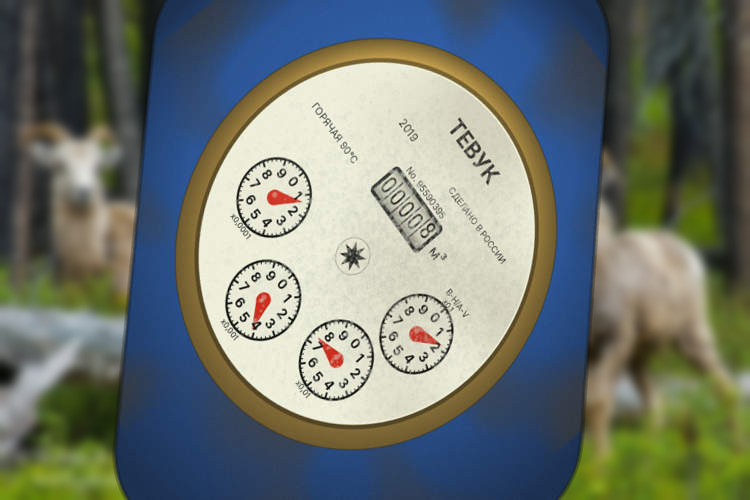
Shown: 8.1741
